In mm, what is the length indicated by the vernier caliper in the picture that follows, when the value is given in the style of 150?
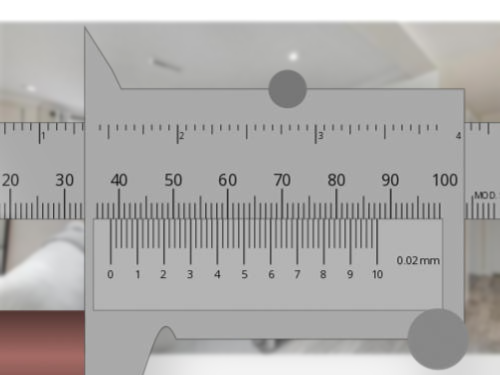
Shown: 38.5
